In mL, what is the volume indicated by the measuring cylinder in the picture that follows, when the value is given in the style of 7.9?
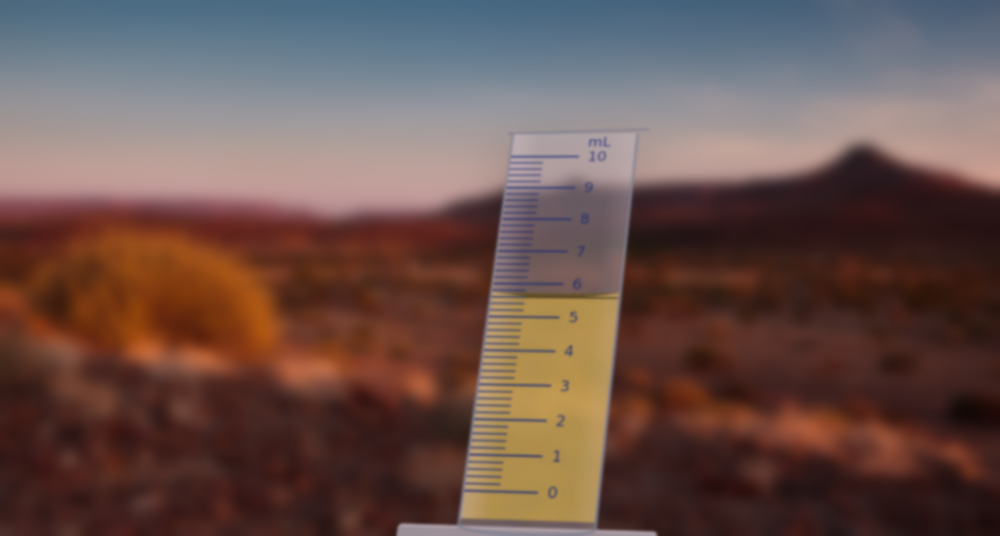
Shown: 5.6
